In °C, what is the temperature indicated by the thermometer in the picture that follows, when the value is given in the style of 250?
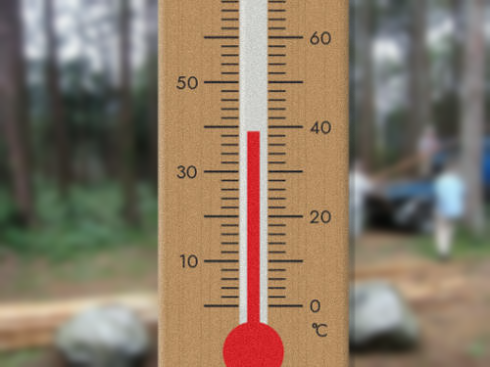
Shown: 39
